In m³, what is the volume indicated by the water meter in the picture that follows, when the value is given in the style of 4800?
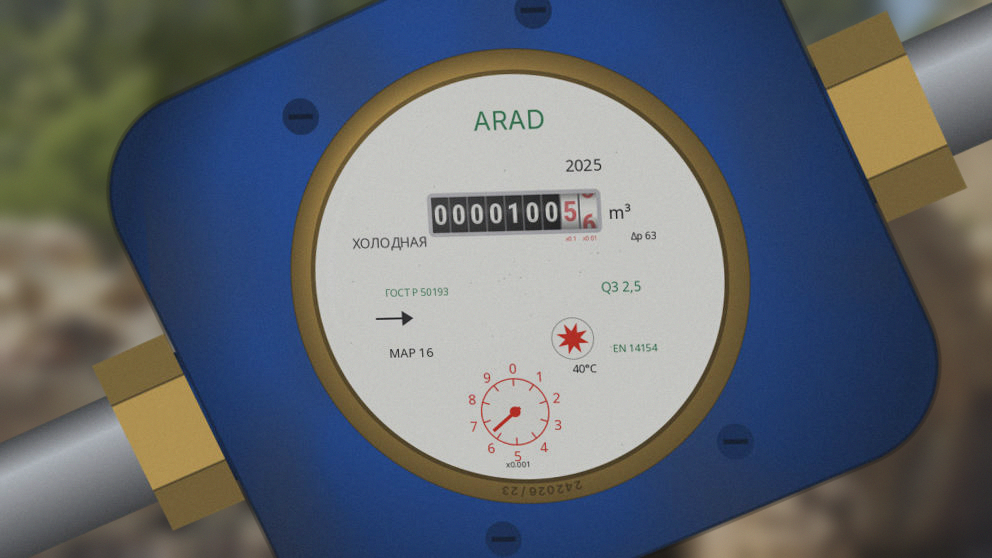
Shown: 100.556
